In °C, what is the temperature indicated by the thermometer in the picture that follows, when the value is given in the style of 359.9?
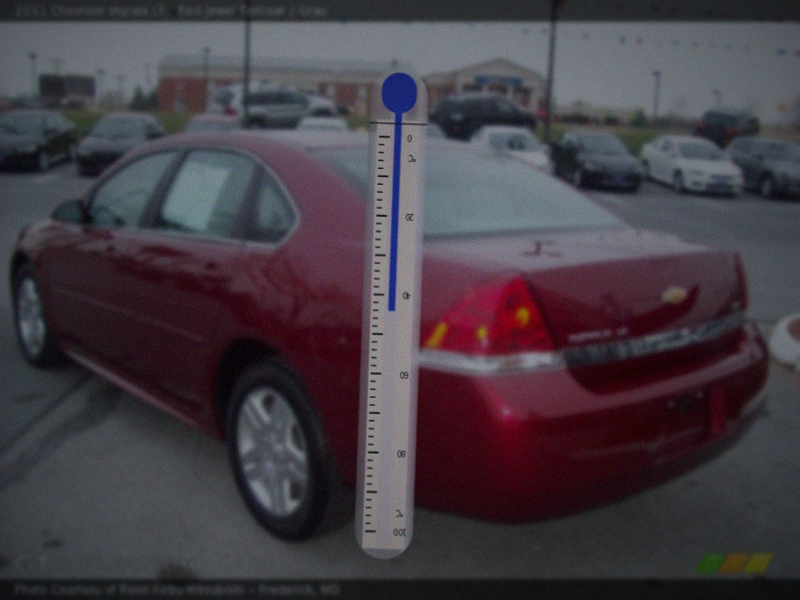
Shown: 44
